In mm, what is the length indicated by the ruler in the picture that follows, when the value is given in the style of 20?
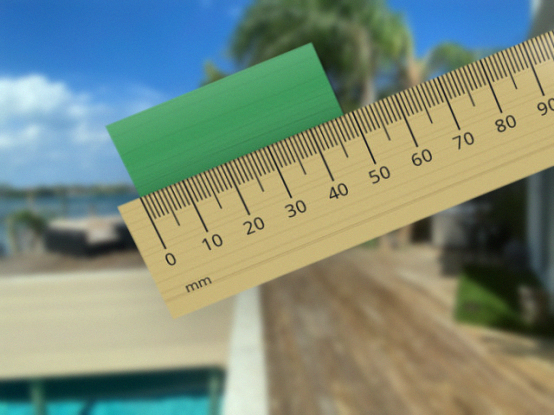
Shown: 48
